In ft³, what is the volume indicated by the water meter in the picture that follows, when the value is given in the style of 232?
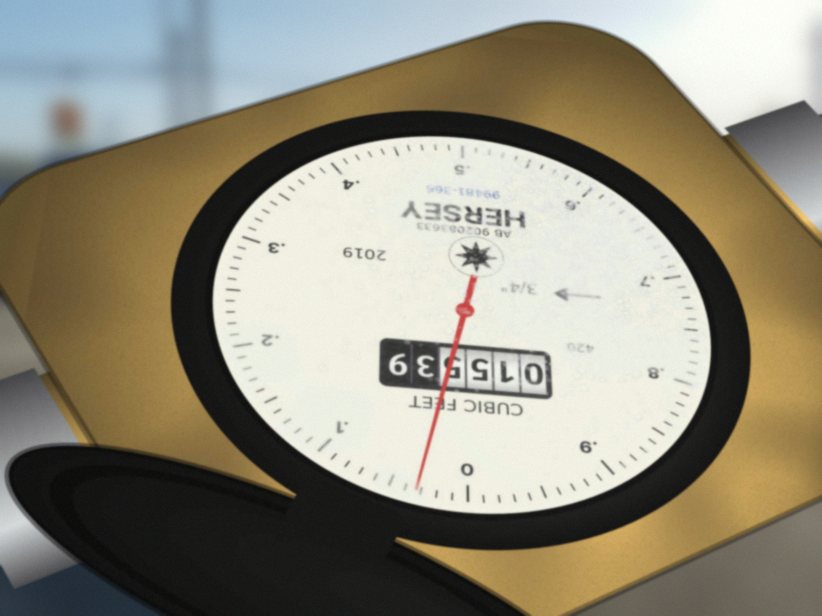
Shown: 15539.03
